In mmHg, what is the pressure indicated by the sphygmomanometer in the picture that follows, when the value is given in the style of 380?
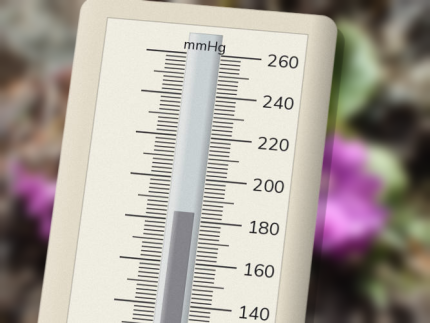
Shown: 184
